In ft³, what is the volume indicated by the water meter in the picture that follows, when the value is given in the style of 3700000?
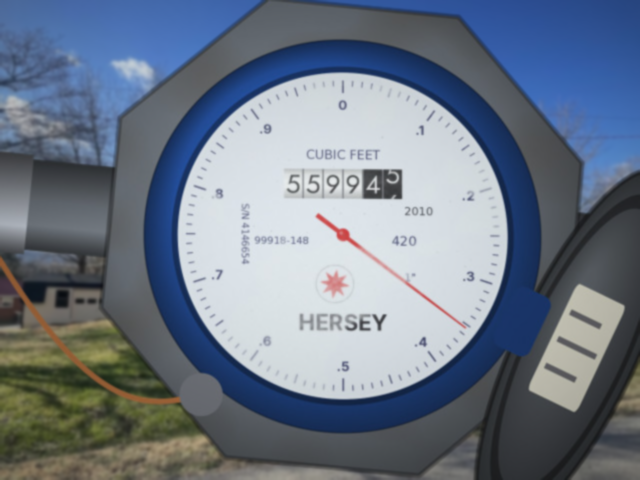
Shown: 559945.35
